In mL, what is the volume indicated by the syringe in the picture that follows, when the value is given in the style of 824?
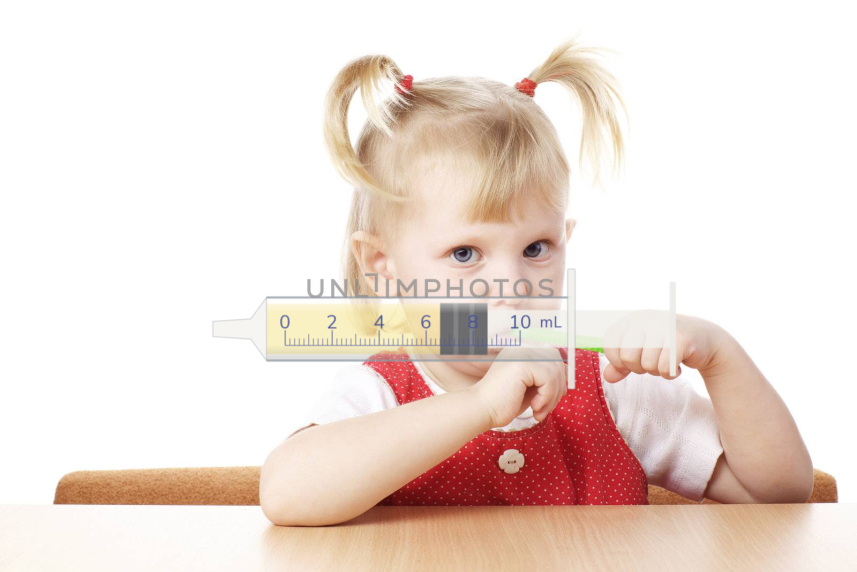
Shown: 6.6
